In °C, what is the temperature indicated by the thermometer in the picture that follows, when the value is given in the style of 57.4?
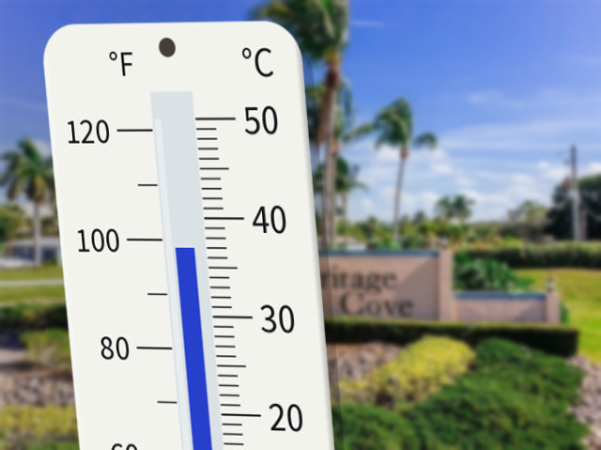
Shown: 37
